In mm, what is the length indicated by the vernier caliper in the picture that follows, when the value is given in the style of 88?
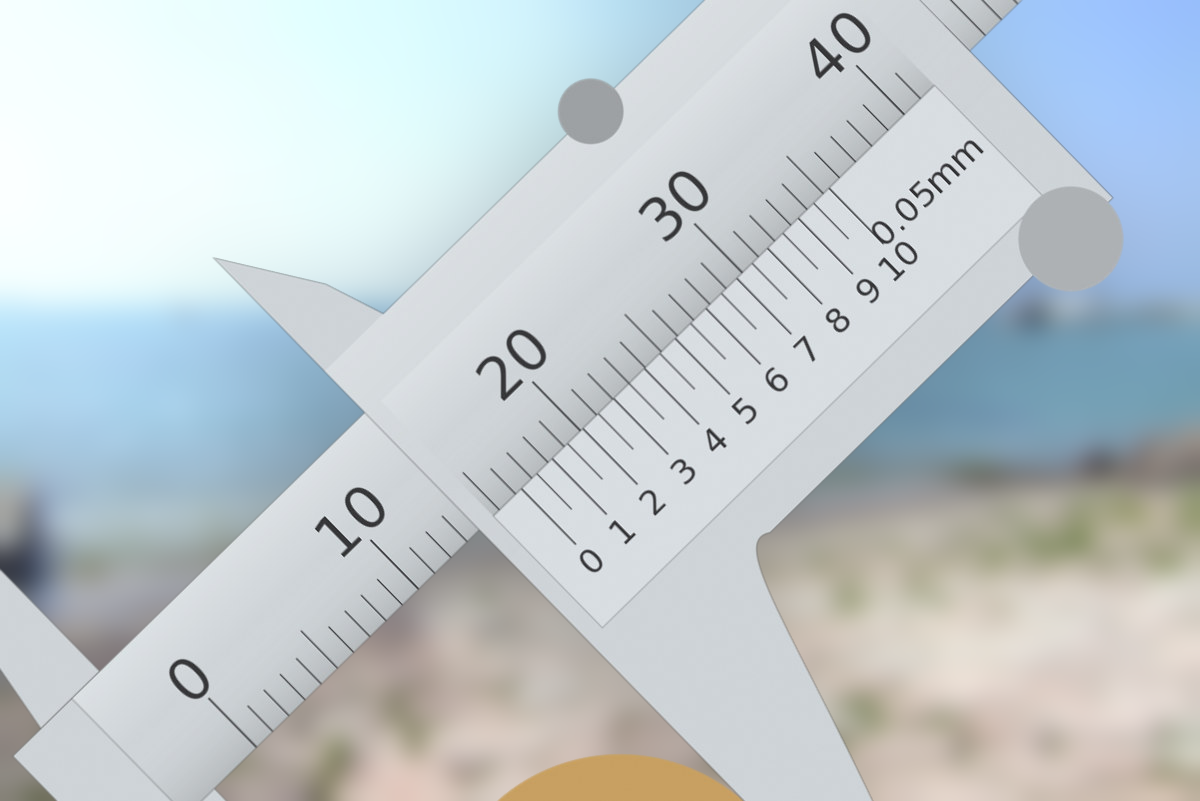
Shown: 16.35
